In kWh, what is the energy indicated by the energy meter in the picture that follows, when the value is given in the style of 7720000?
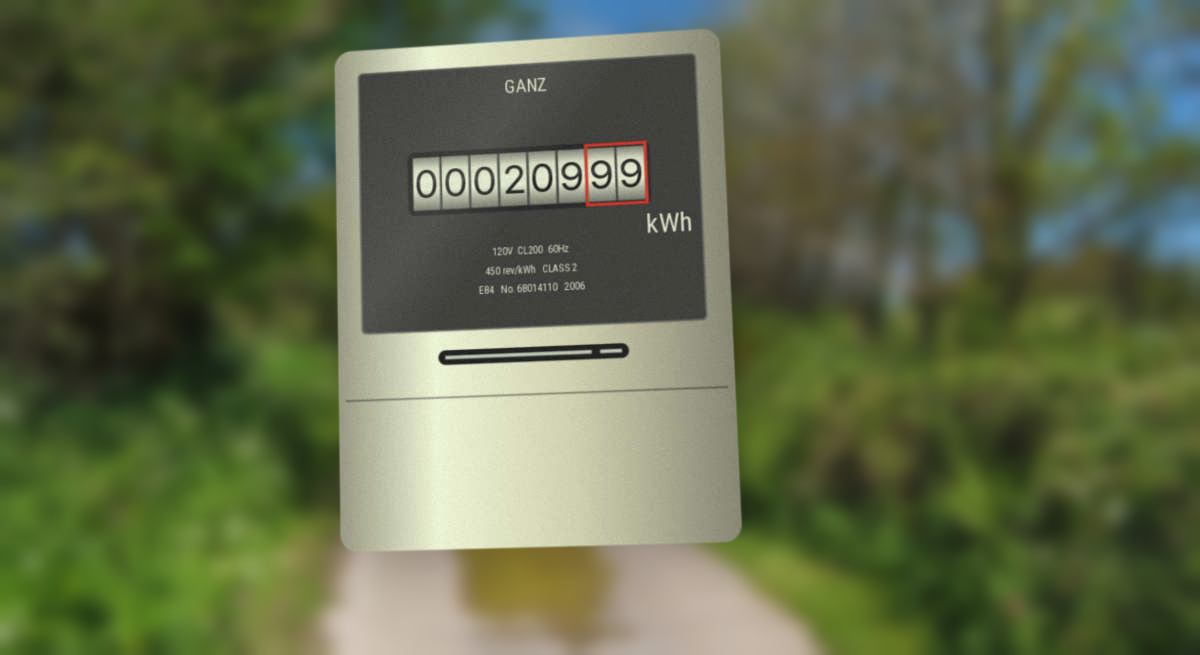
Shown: 209.99
